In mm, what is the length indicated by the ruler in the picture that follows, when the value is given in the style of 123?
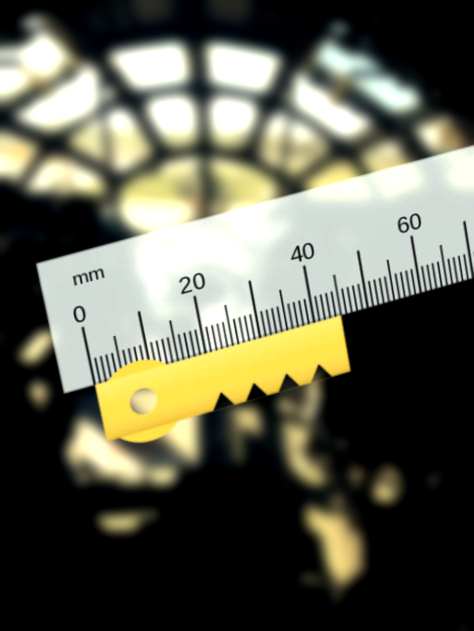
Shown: 45
